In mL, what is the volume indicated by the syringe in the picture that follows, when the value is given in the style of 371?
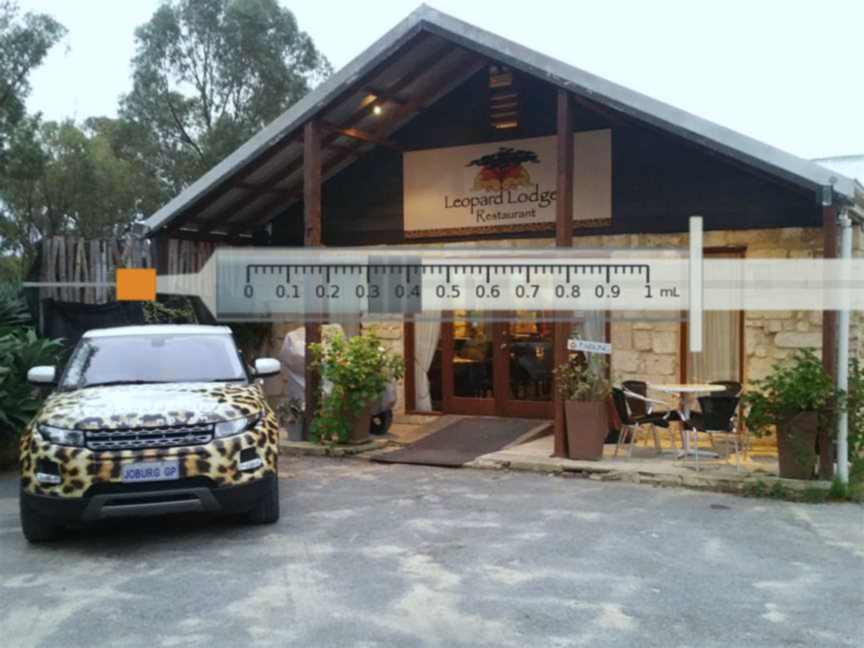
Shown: 0.3
